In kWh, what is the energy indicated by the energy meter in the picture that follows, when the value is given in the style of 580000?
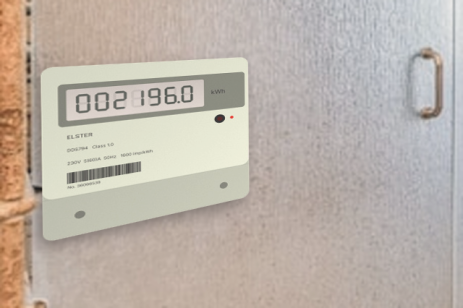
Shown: 2196.0
